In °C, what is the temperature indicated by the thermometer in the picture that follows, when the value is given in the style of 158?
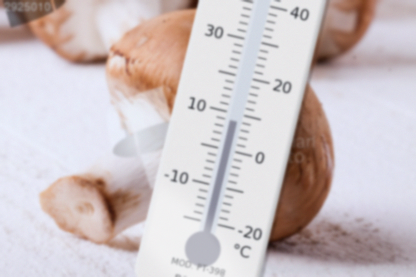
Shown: 8
